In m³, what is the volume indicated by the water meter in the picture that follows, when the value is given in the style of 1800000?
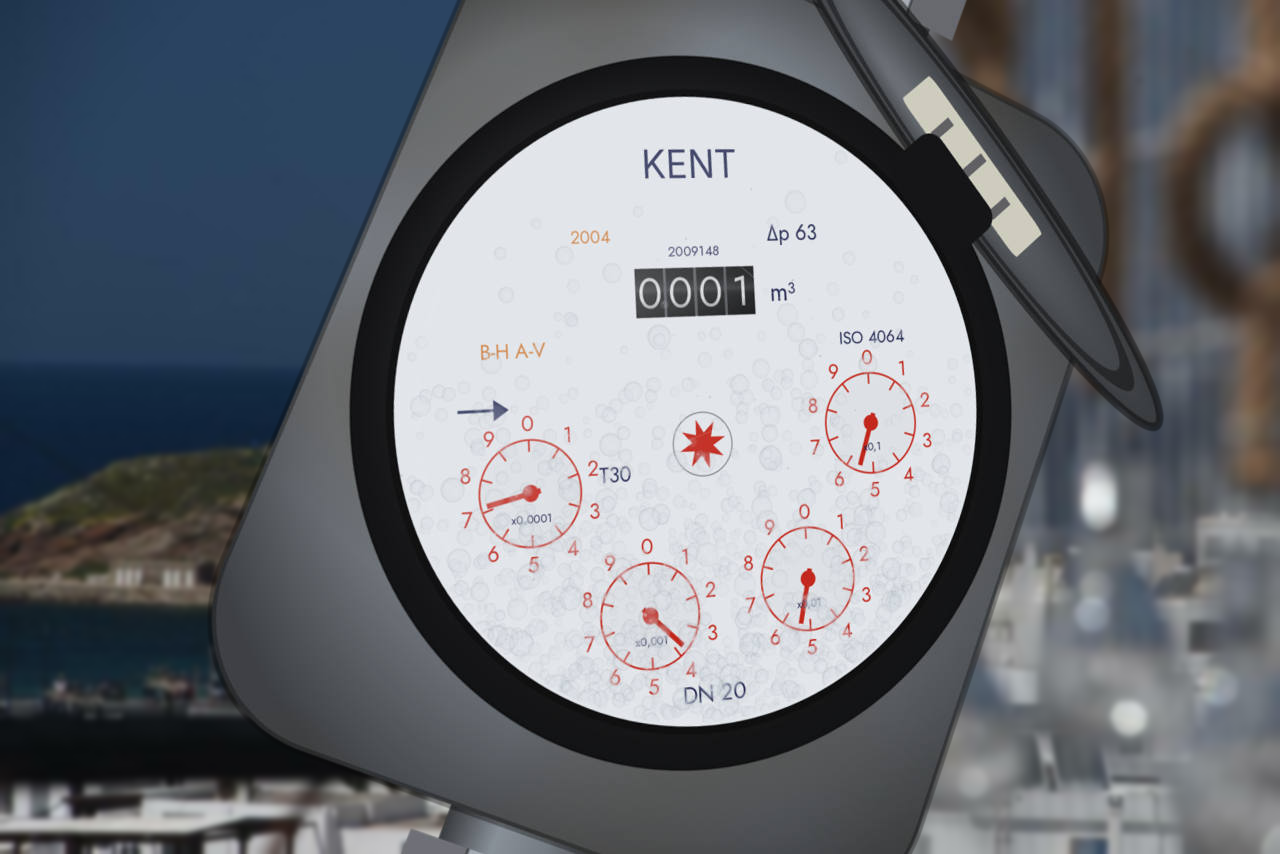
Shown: 1.5537
